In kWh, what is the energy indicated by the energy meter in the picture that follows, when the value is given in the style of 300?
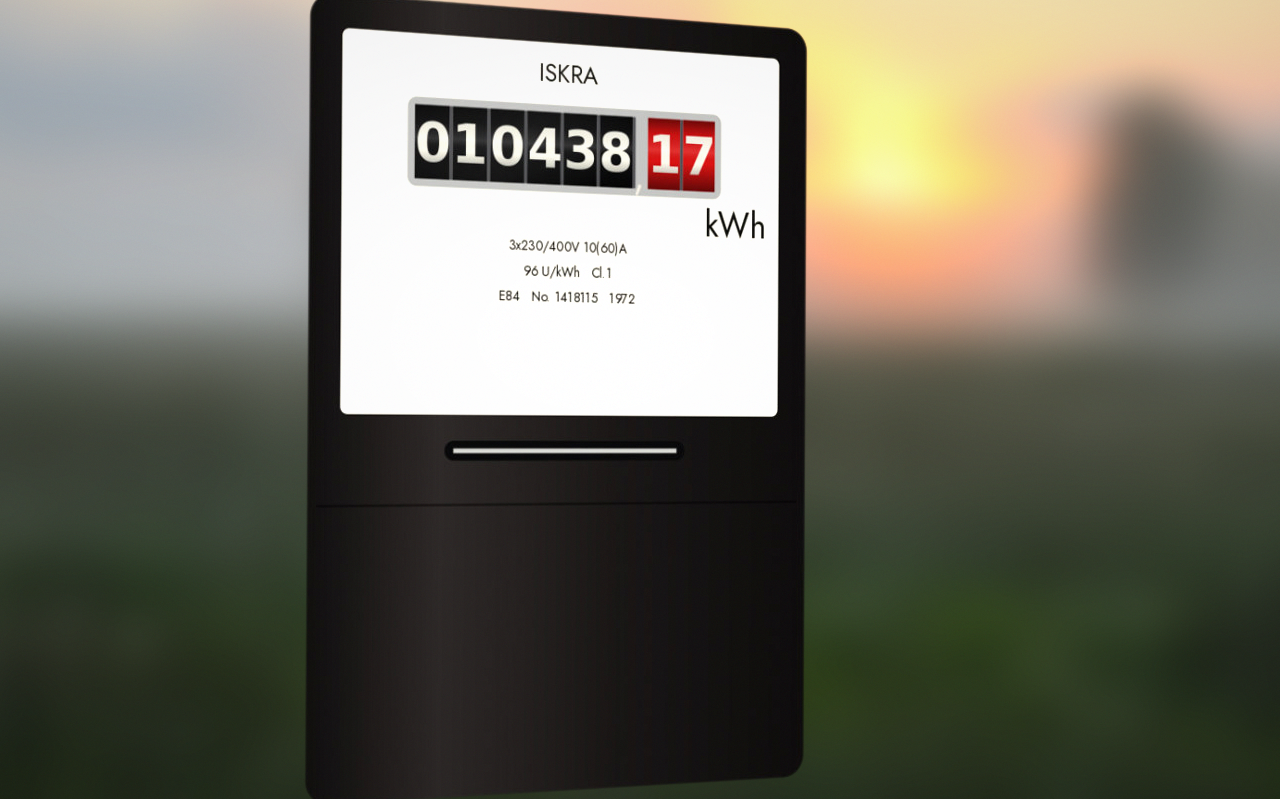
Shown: 10438.17
